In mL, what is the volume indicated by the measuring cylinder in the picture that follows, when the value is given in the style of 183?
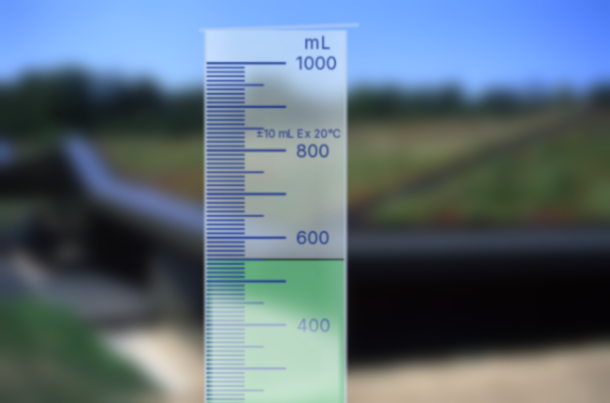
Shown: 550
